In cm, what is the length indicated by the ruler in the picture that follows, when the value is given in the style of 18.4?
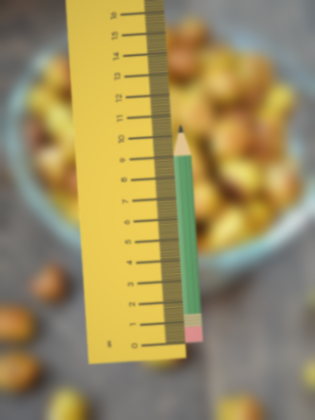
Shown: 10.5
